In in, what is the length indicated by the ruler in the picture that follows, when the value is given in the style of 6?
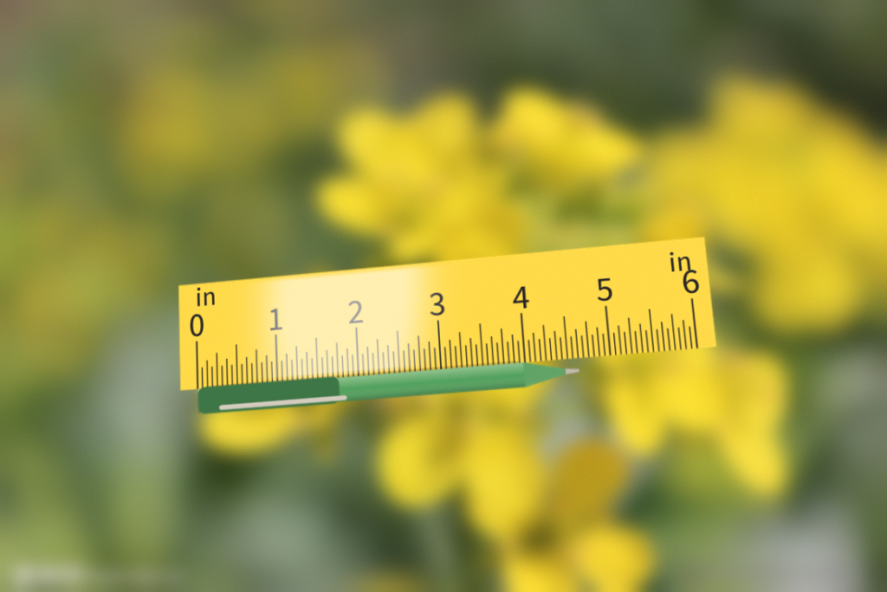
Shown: 4.625
